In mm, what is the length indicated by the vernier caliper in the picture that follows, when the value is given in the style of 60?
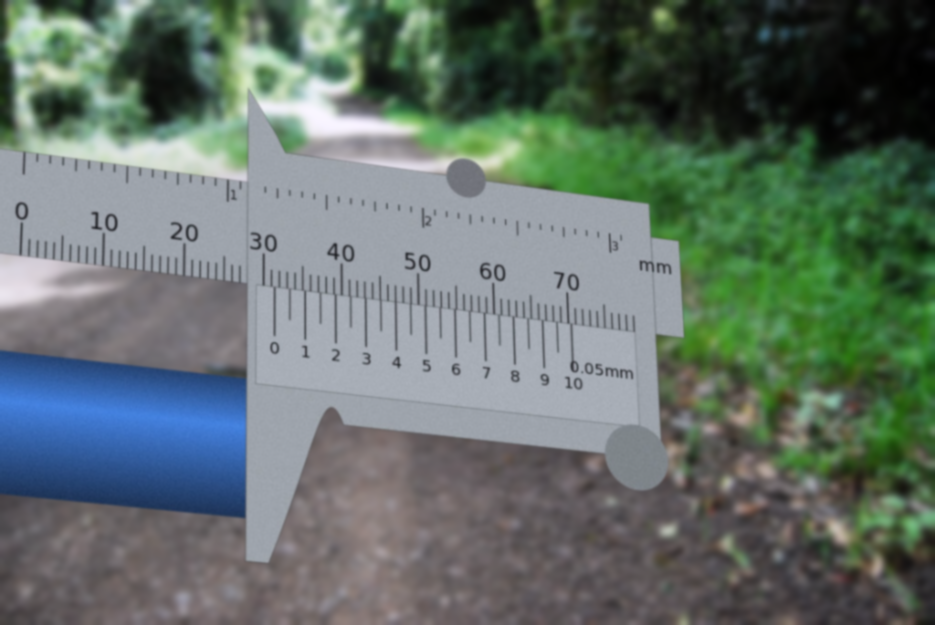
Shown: 31.4
